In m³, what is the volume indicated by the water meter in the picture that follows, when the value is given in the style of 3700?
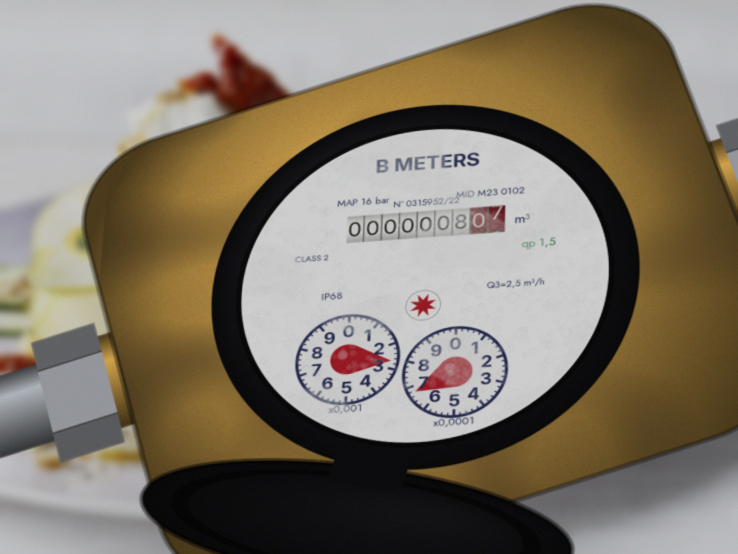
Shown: 8.0726
